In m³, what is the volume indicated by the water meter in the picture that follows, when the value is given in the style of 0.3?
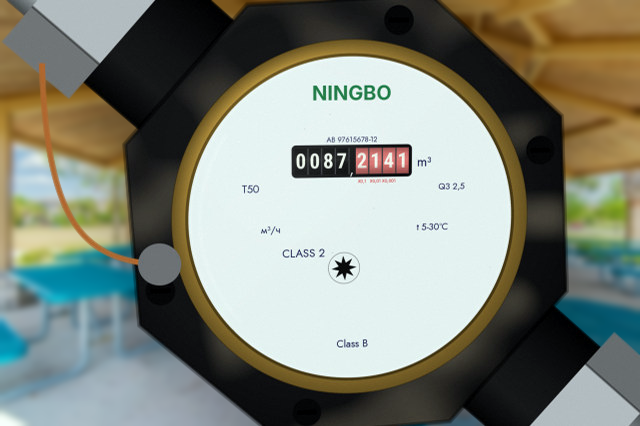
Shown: 87.2141
